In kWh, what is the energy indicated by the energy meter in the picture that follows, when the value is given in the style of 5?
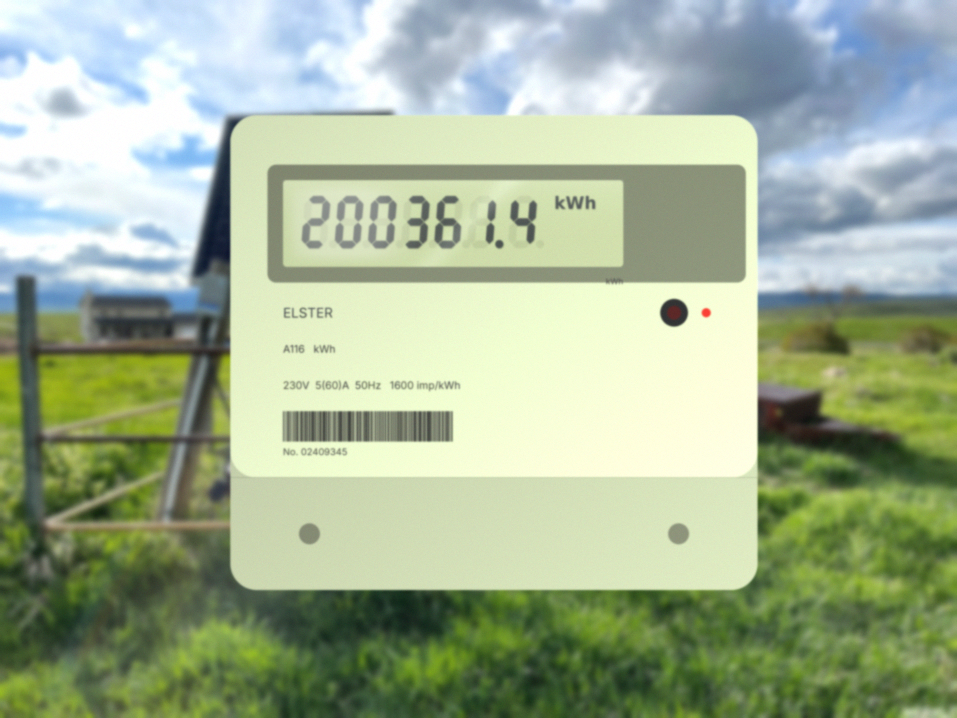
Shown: 200361.4
